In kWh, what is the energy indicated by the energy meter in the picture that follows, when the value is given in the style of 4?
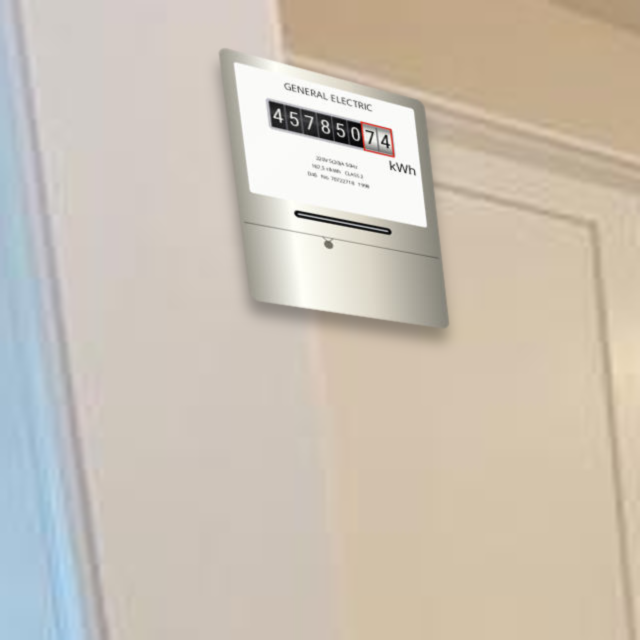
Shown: 457850.74
